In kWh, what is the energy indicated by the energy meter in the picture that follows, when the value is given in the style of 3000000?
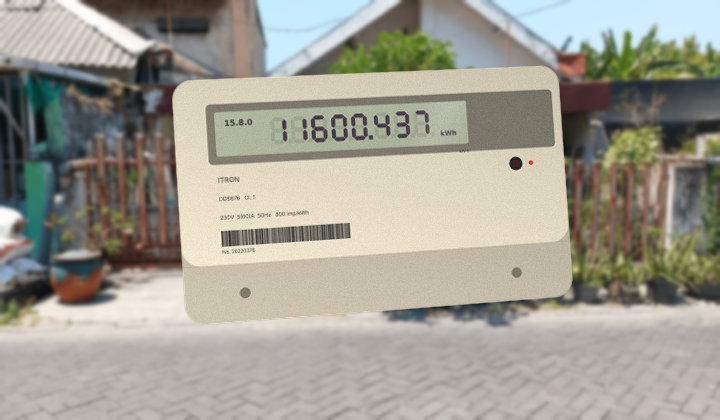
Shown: 11600.437
